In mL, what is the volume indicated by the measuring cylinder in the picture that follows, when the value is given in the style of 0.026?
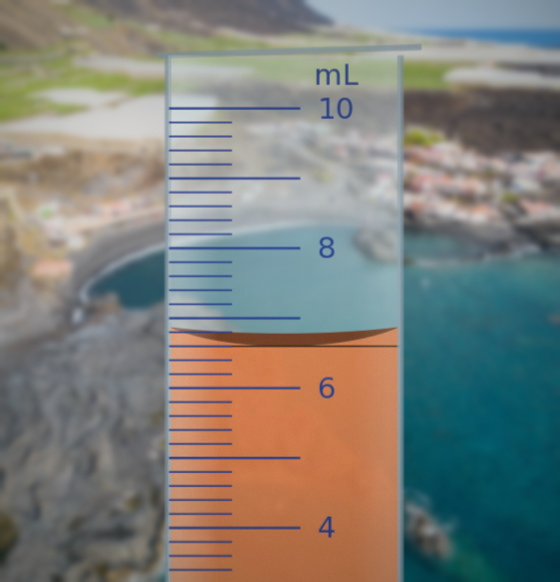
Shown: 6.6
